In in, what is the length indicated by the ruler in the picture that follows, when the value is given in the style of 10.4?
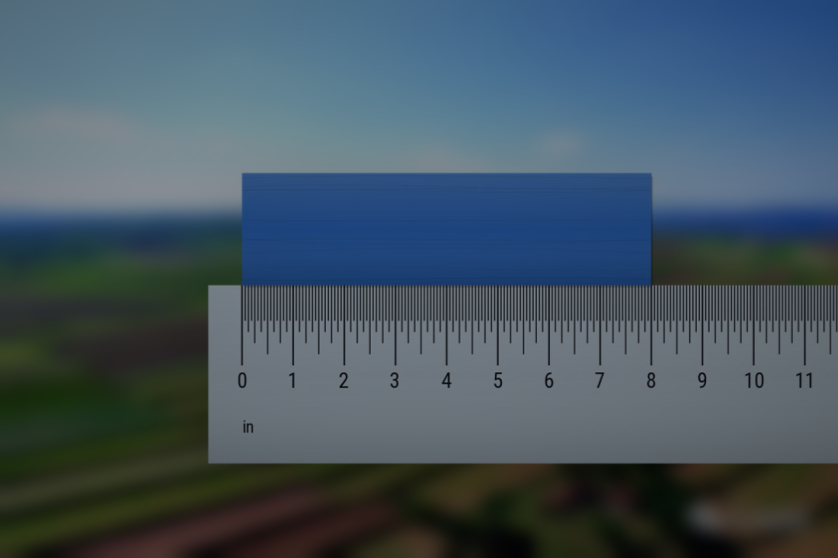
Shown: 8
